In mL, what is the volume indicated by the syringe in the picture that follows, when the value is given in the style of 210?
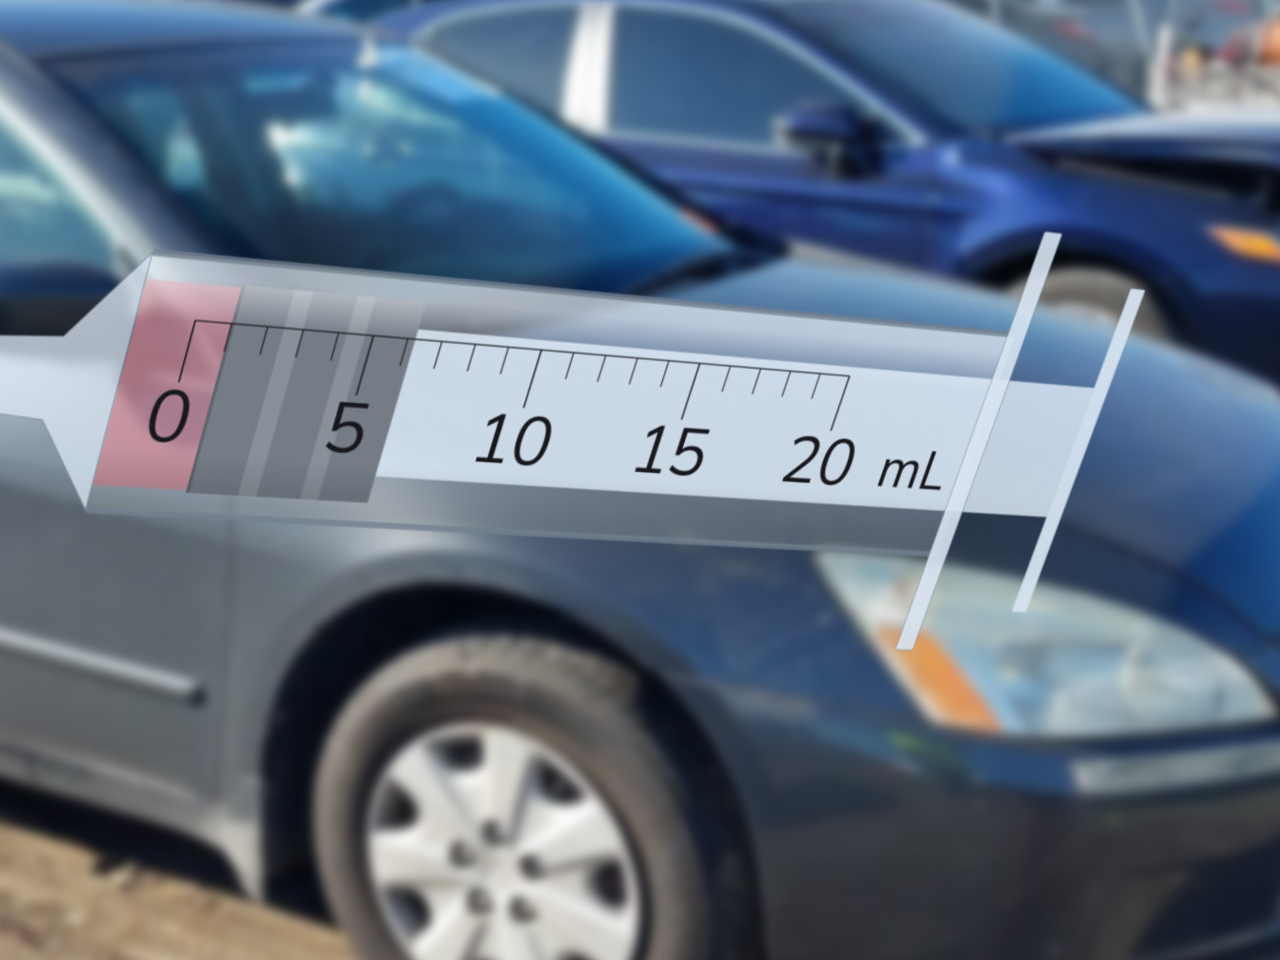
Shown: 1
